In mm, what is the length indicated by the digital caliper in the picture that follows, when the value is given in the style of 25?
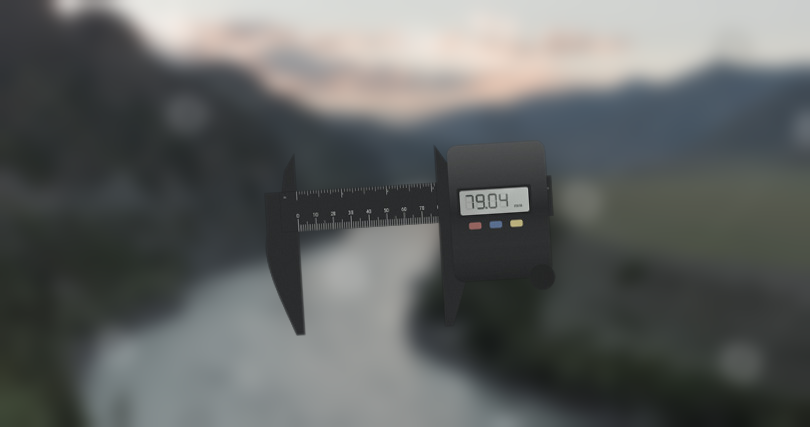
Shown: 79.04
